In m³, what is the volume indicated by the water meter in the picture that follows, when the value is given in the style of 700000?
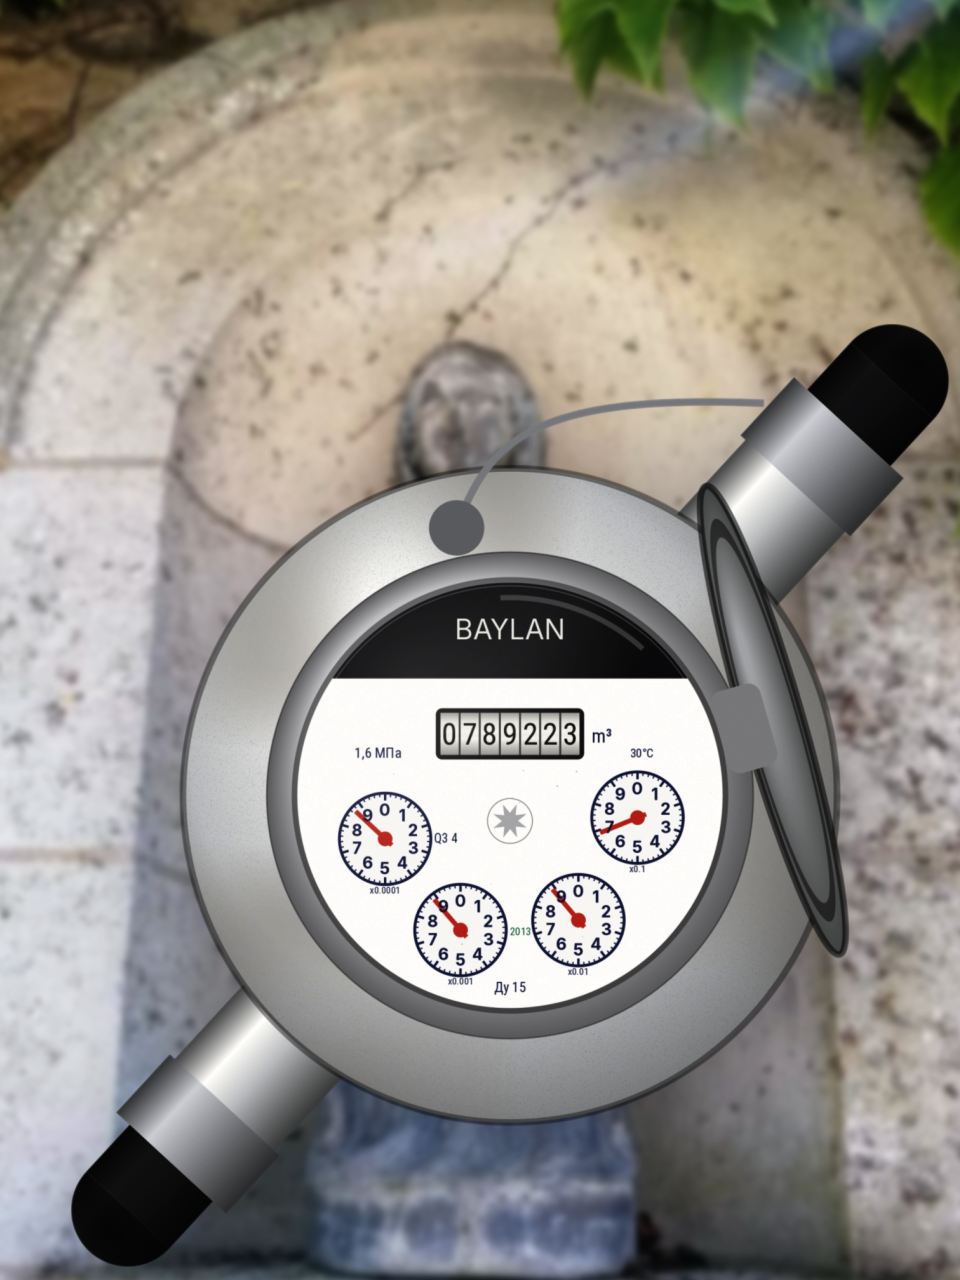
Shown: 789223.6888
